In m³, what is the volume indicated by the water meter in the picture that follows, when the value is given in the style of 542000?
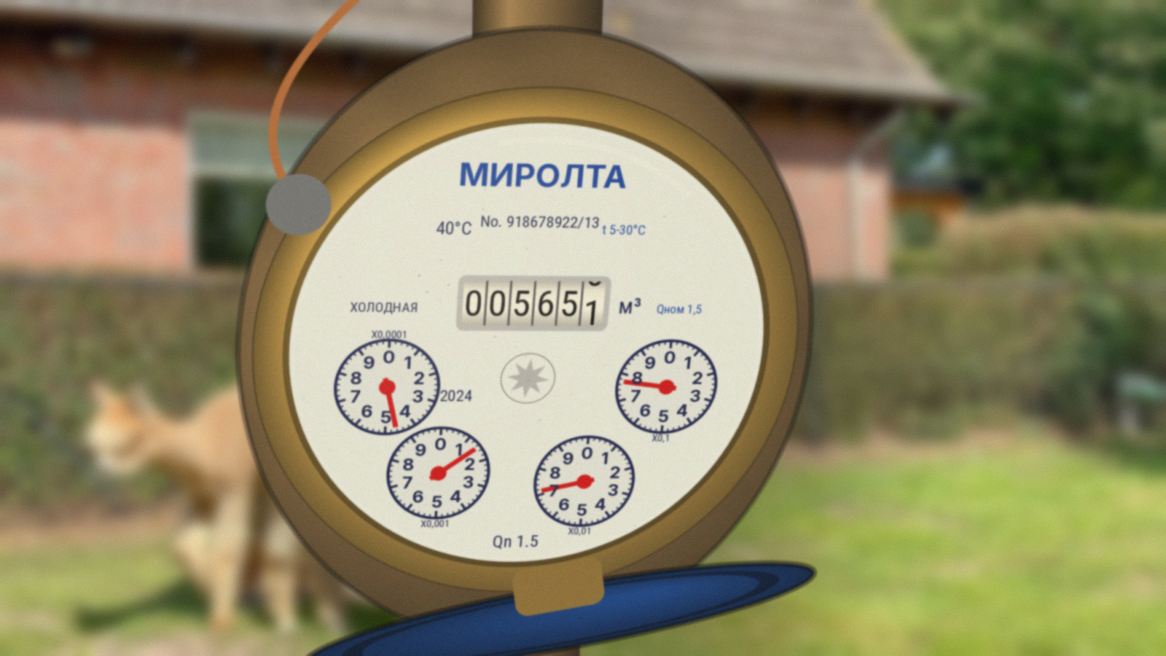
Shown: 5650.7714
